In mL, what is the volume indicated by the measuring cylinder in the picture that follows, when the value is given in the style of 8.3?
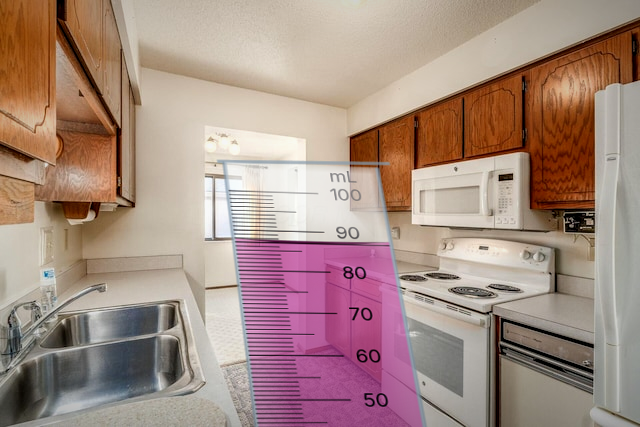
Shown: 87
